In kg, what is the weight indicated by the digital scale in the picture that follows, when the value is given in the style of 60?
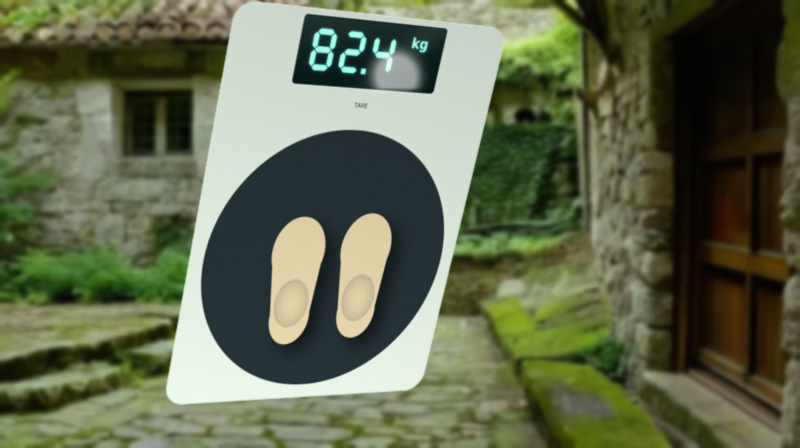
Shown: 82.4
